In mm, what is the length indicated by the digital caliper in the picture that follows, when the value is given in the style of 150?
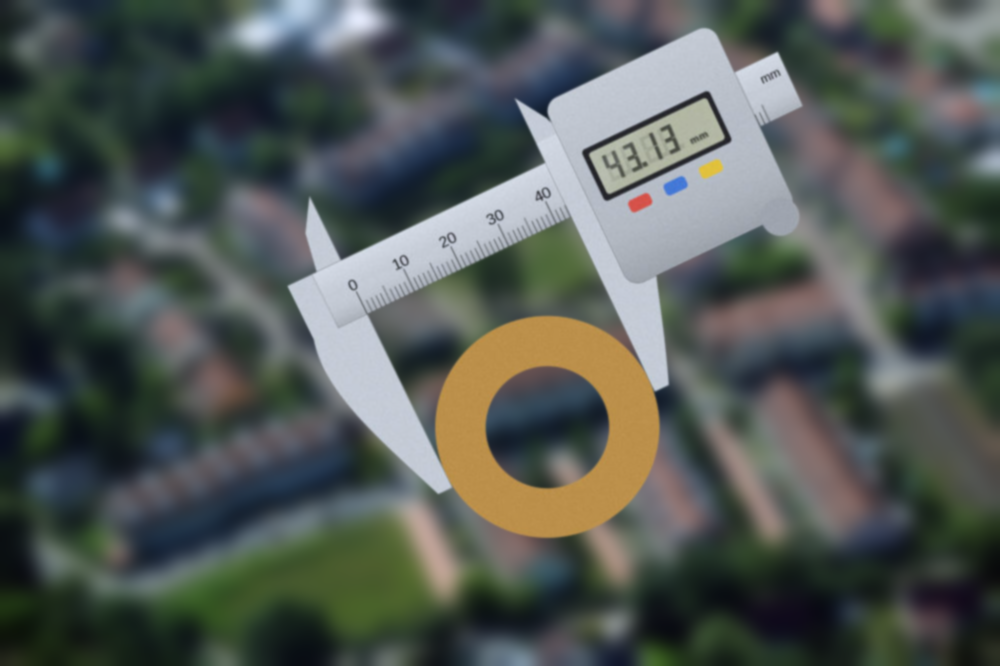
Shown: 43.13
